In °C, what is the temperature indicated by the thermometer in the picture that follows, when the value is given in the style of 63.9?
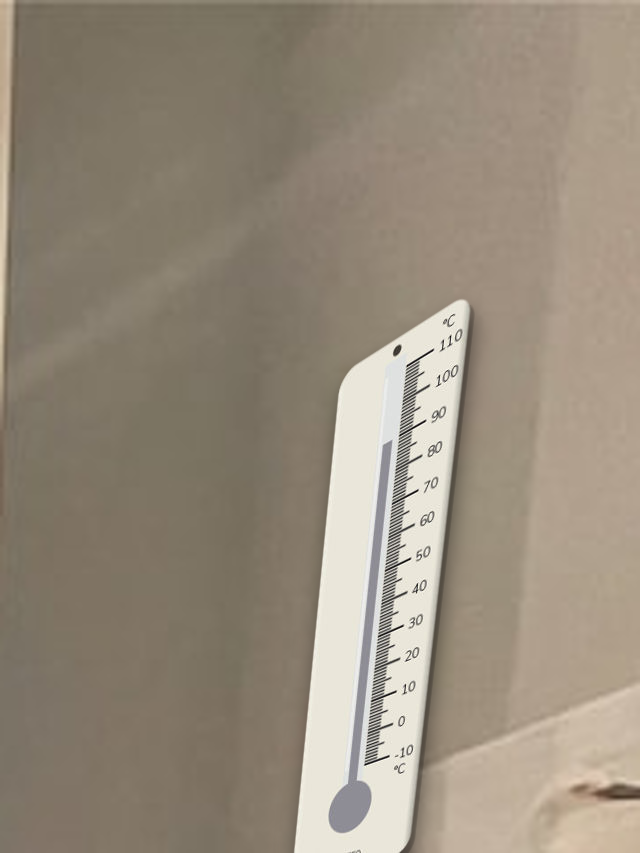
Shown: 90
